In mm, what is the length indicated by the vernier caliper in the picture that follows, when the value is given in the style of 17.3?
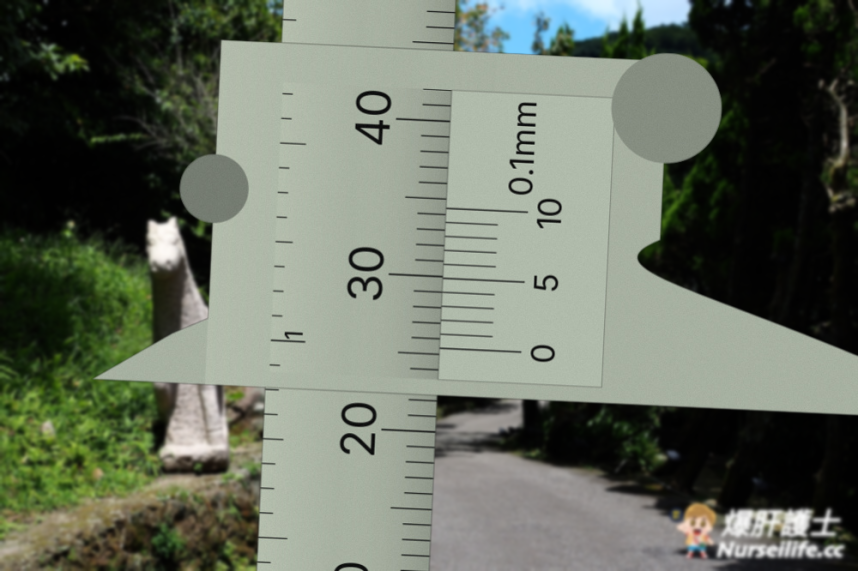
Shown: 25.4
